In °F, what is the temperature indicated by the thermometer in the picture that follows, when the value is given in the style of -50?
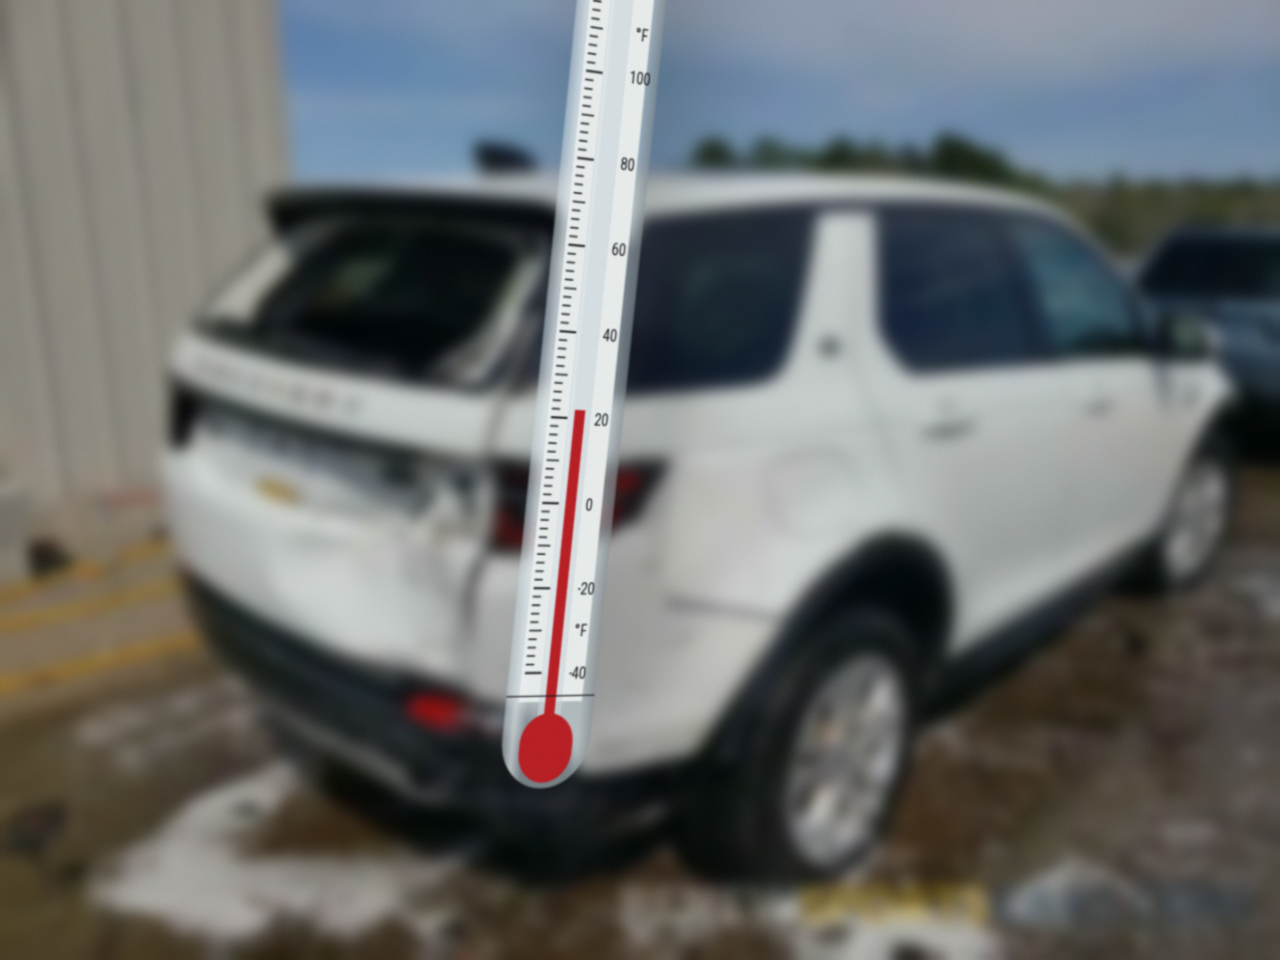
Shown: 22
